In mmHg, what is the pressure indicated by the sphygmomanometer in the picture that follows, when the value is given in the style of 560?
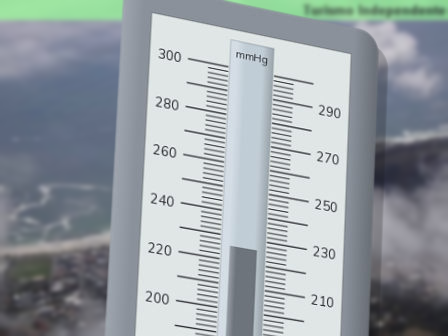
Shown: 226
